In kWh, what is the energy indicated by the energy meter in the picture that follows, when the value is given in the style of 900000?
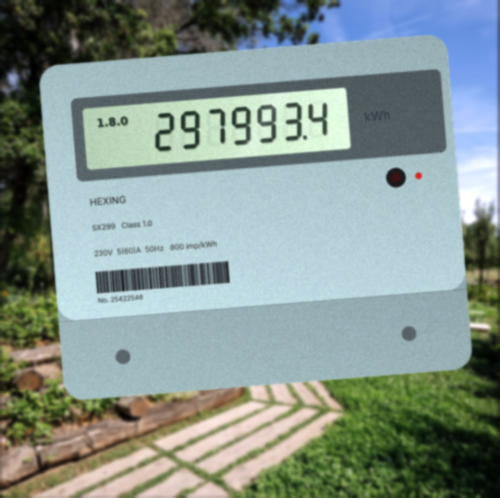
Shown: 297993.4
